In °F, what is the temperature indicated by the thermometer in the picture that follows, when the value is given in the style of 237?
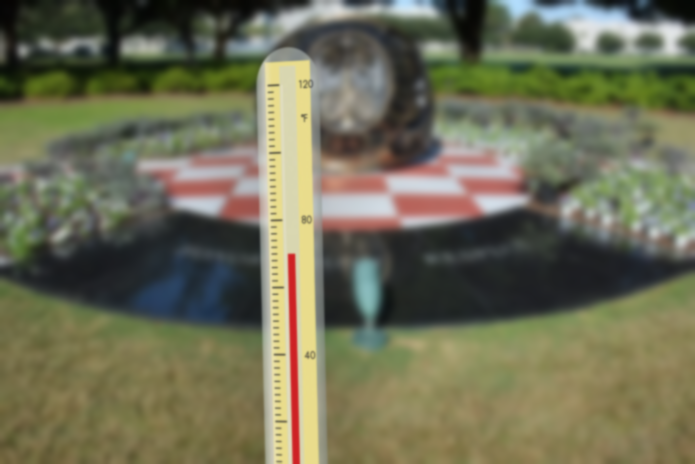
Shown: 70
